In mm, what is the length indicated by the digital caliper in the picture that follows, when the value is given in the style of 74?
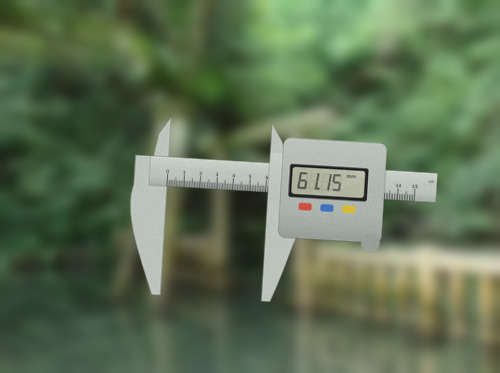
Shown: 61.15
